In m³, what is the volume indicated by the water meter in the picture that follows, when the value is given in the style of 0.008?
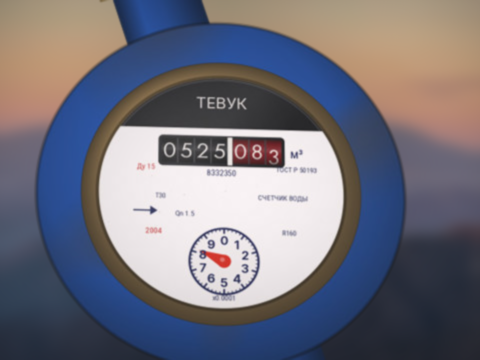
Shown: 525.0828
